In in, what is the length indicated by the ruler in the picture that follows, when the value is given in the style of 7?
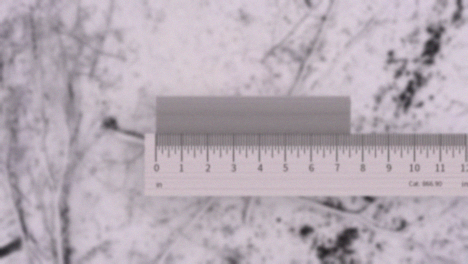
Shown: 7.5
